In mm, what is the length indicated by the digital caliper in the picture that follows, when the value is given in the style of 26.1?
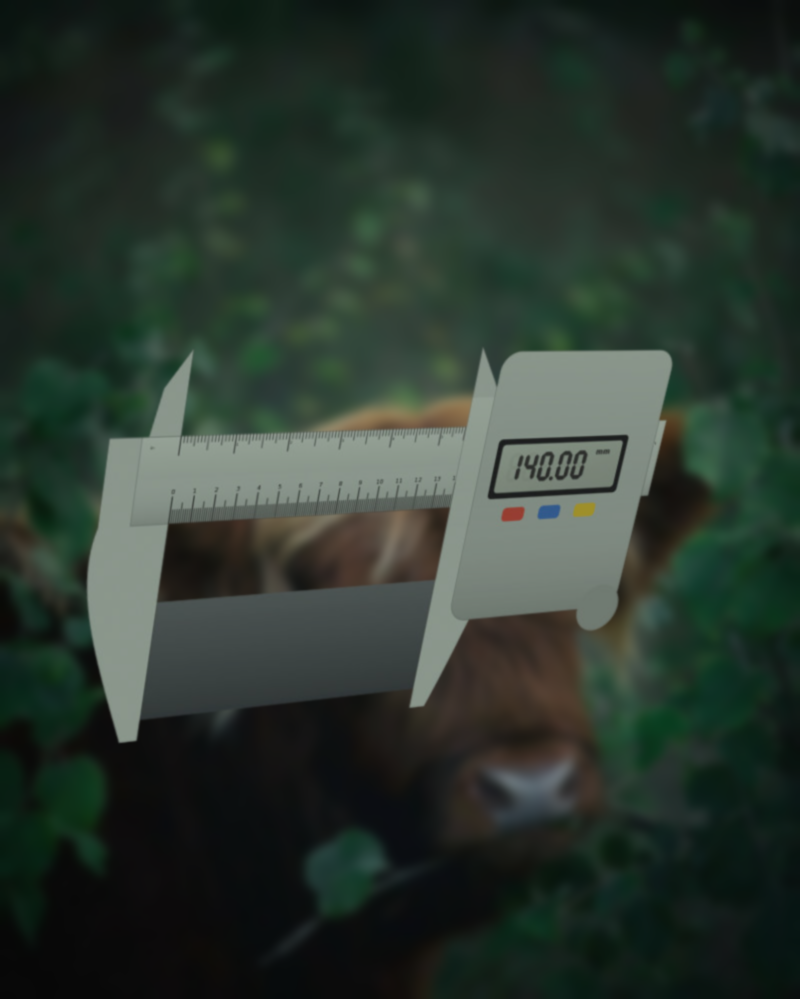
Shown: 140.00
